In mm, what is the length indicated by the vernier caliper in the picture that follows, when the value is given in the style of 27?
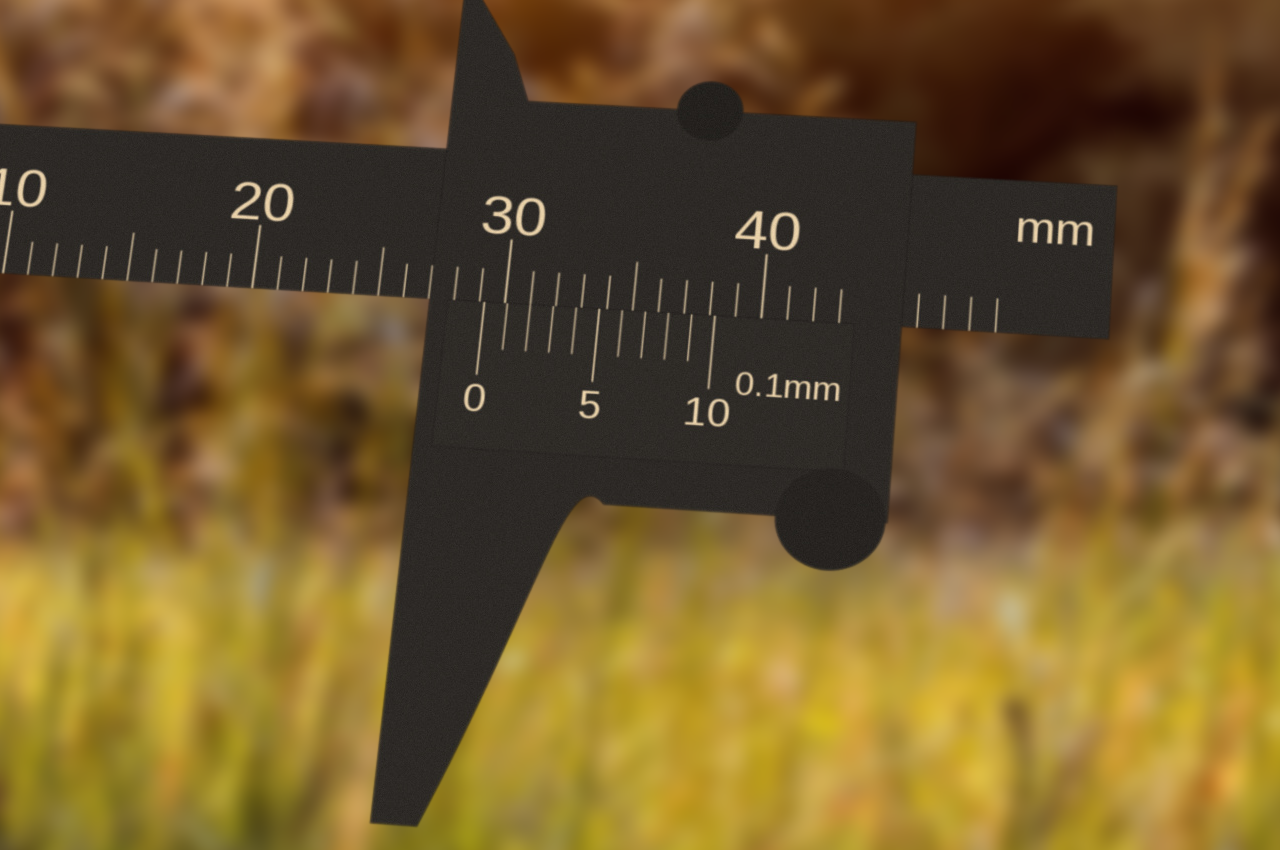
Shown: 29.2
